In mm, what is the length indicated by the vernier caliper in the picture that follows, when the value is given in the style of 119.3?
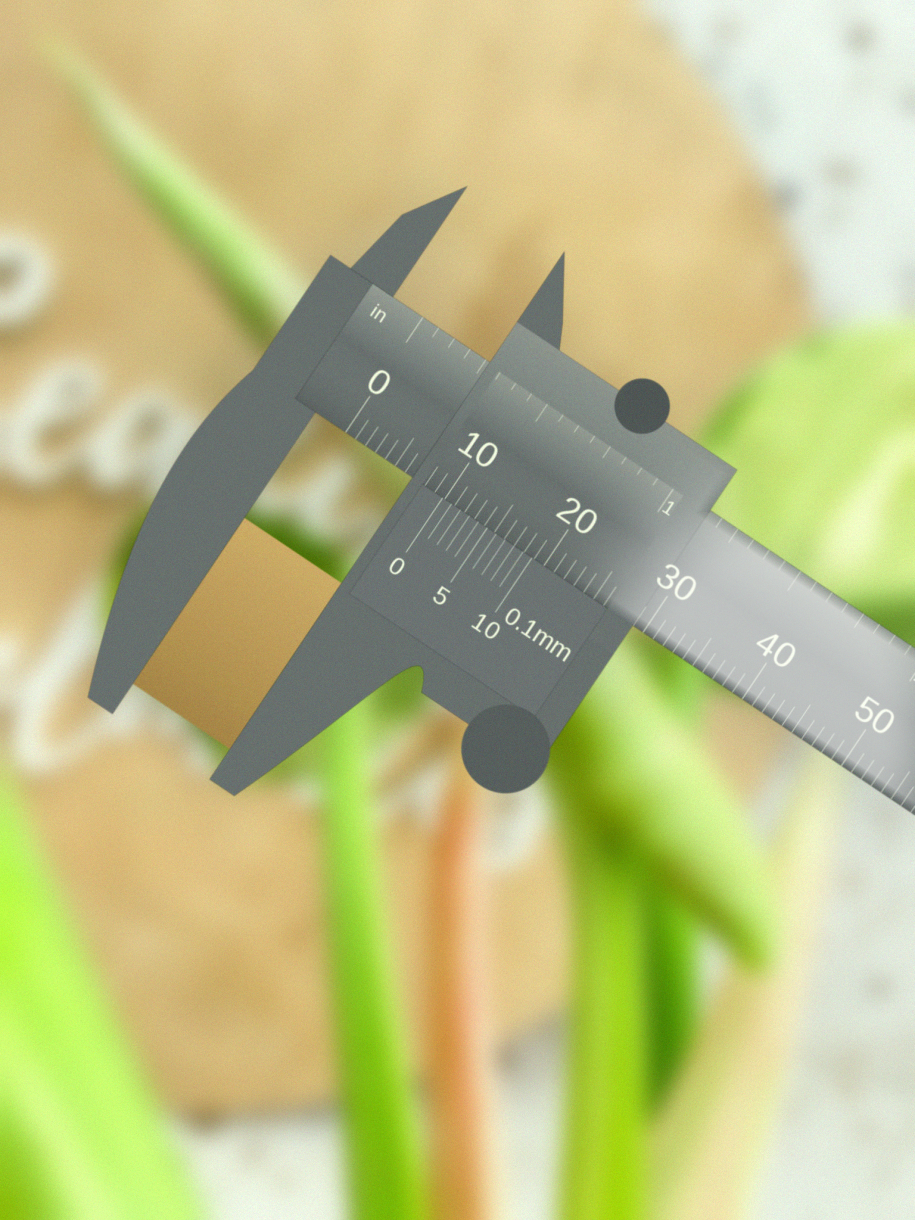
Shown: 9.8
